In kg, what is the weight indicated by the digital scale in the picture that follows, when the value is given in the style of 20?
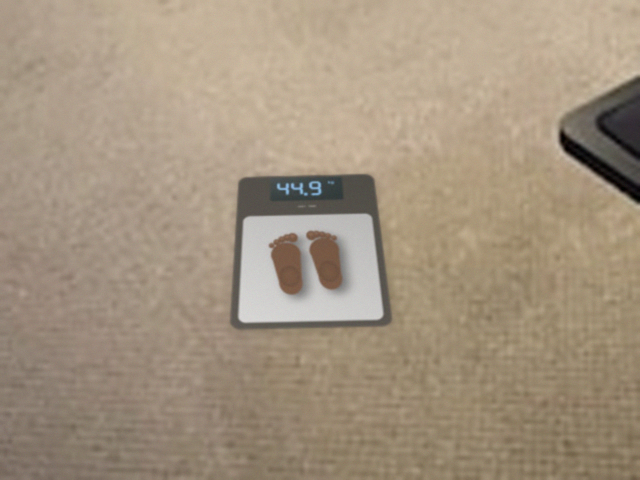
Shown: 44.9
